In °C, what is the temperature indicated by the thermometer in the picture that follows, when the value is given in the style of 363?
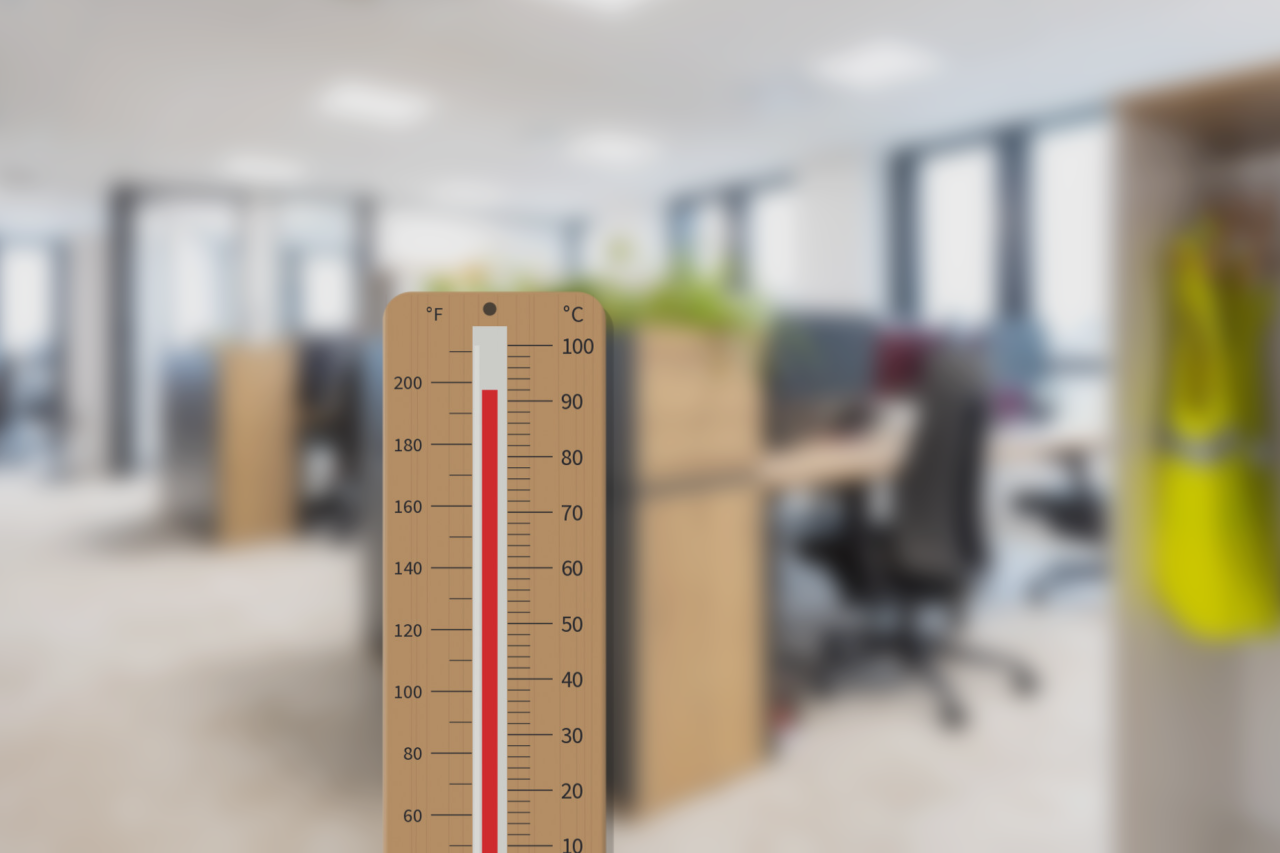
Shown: 92
